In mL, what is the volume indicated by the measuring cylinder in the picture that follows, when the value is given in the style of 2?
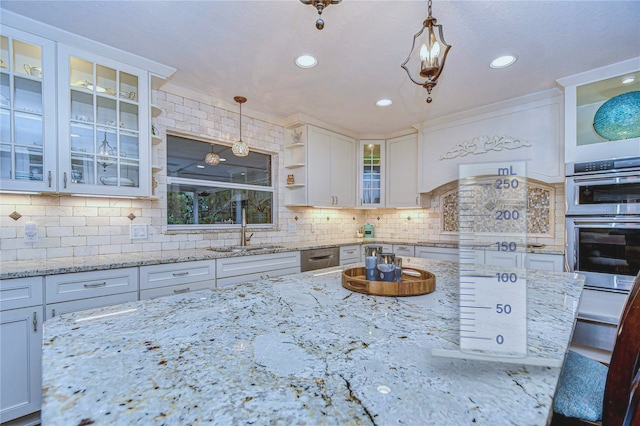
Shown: 100
